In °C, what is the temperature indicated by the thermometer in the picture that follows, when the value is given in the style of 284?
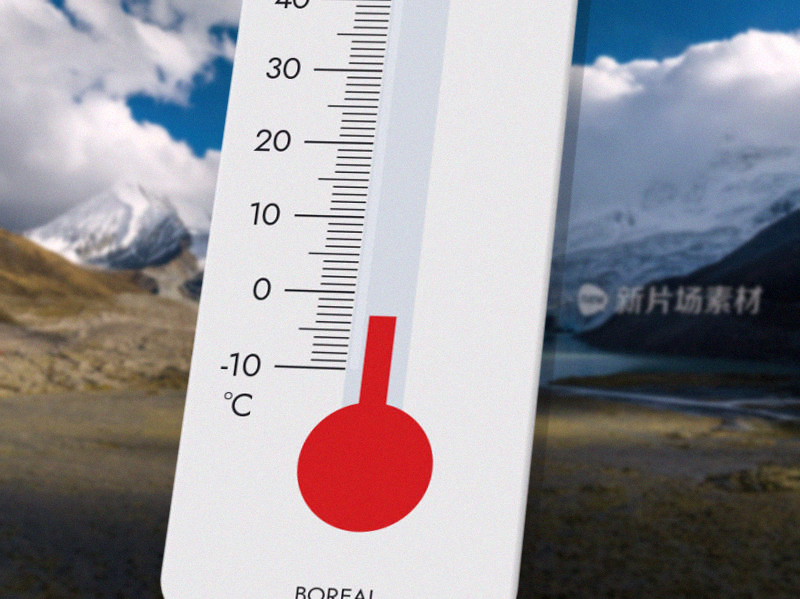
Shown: -3
